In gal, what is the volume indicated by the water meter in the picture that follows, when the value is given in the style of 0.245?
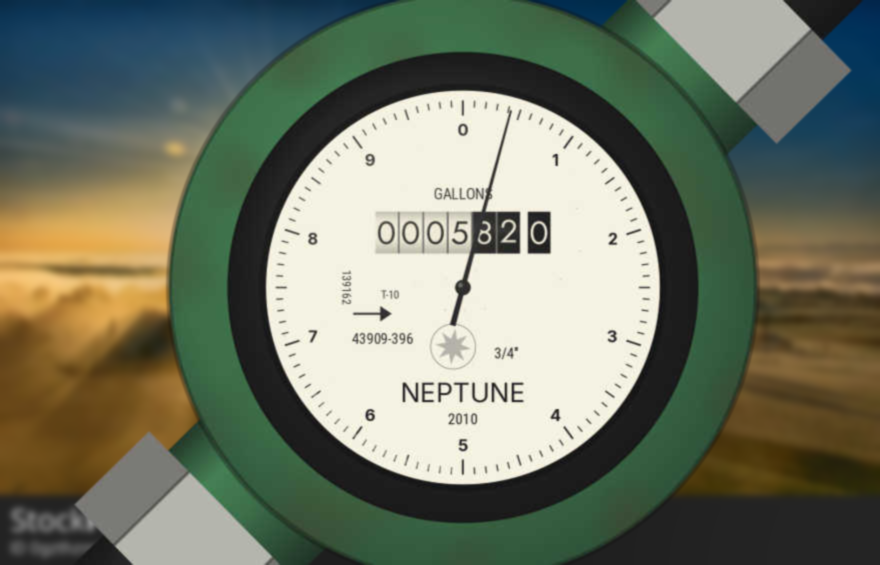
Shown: 5820.4
